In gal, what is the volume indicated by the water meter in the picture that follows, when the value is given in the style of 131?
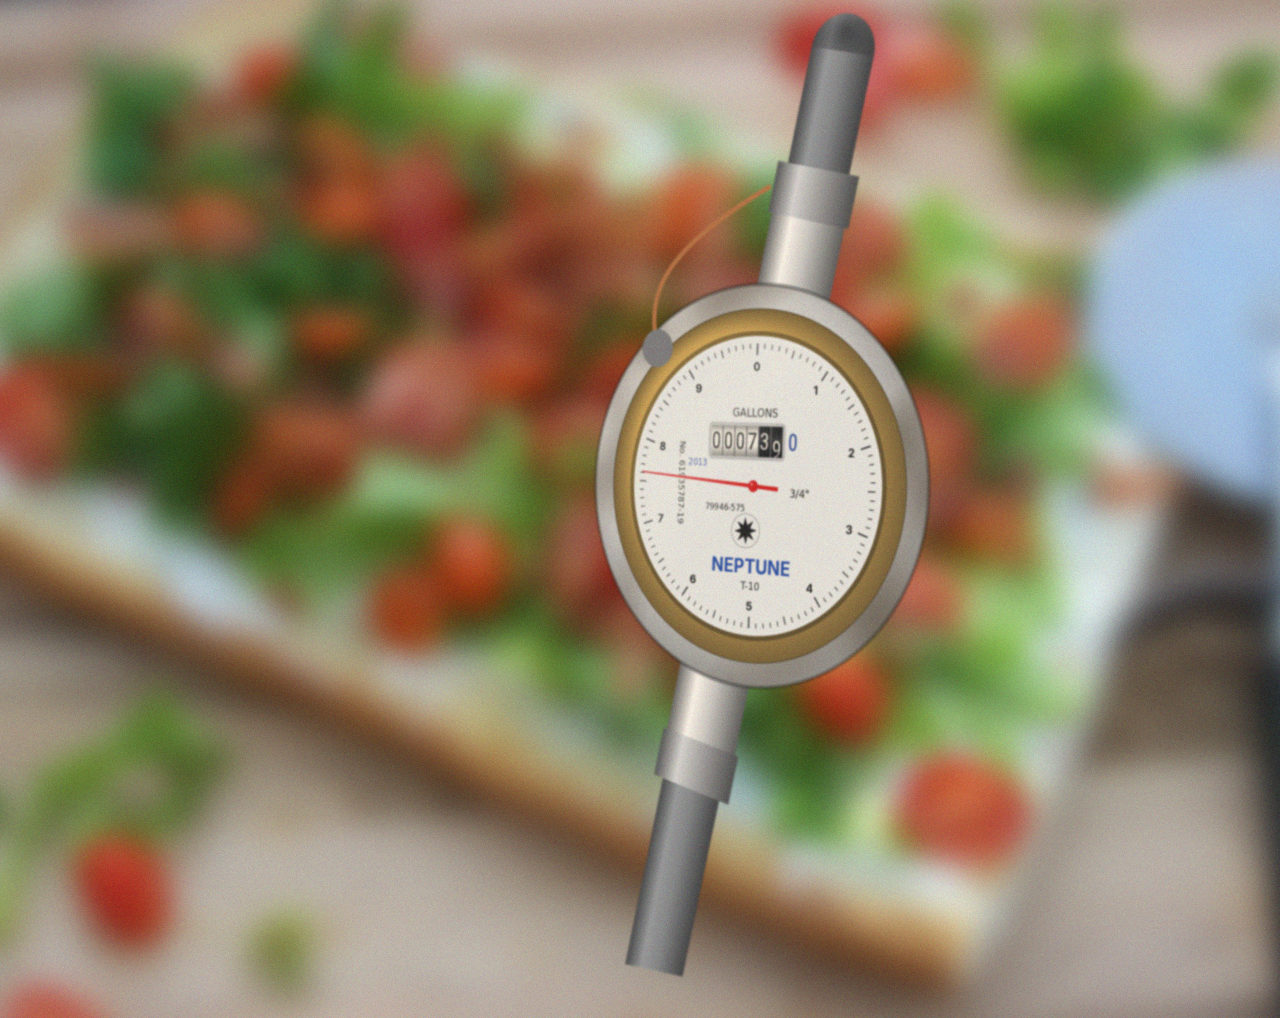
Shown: 7387.6
